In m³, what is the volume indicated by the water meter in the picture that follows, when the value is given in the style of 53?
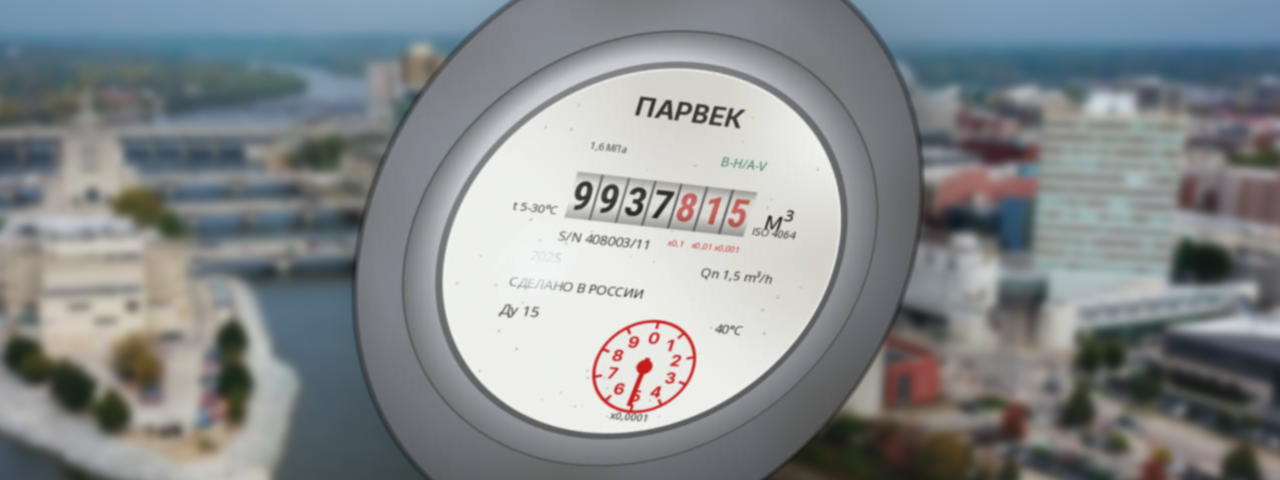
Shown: 9937.8155
